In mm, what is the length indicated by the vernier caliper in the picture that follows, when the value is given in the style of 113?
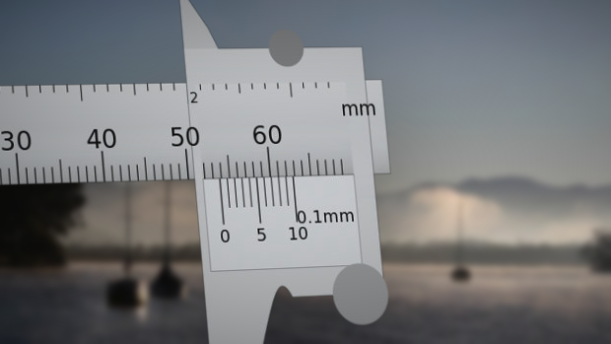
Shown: 53.8
